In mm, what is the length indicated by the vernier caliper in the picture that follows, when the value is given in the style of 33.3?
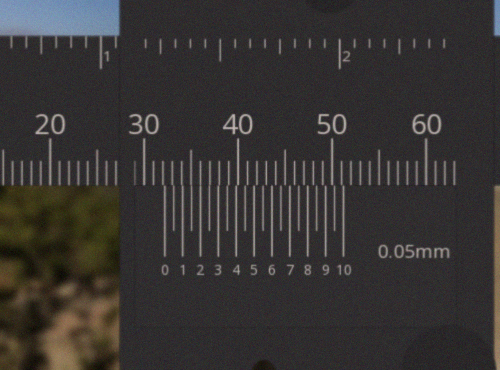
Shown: 32.2
